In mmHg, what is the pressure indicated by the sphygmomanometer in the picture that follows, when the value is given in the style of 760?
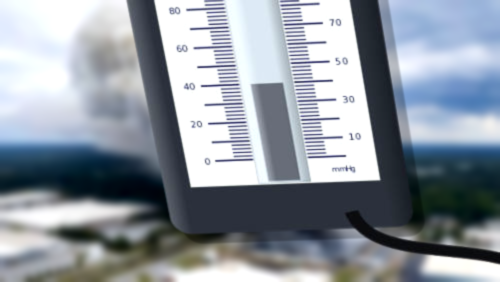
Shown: 40
